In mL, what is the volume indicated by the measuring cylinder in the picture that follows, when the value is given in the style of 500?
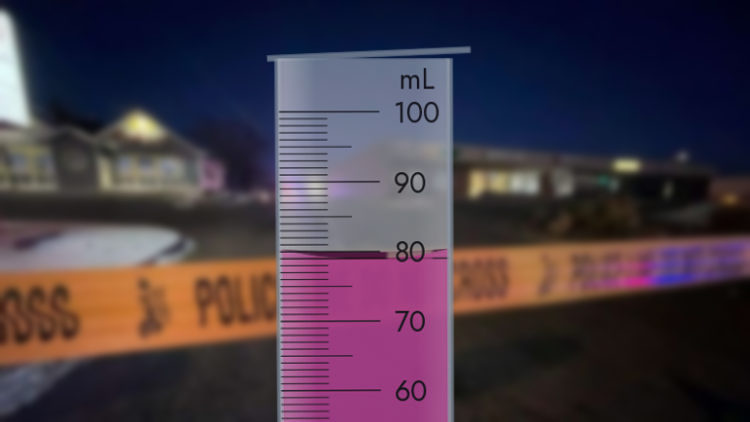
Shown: 79
